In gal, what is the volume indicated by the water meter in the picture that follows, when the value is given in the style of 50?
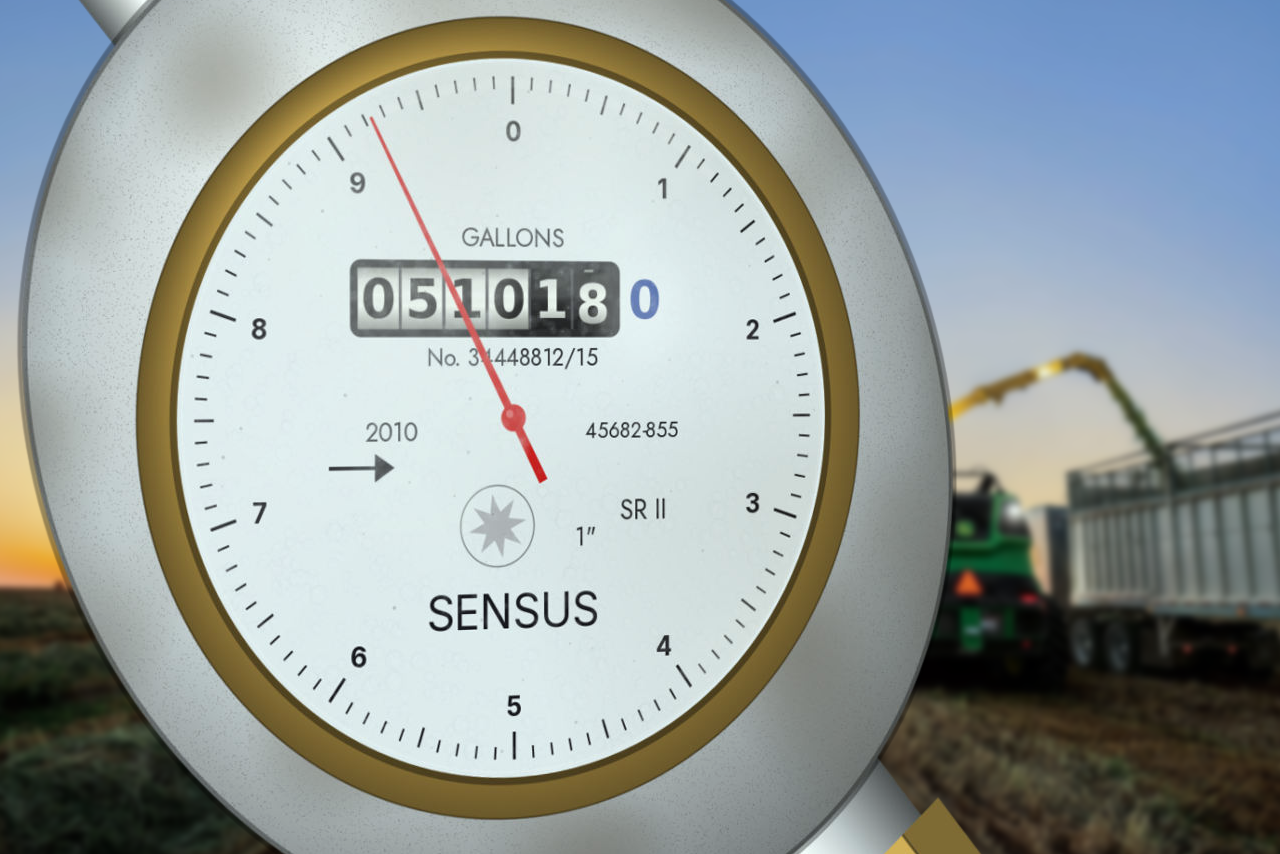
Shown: 510179.2
